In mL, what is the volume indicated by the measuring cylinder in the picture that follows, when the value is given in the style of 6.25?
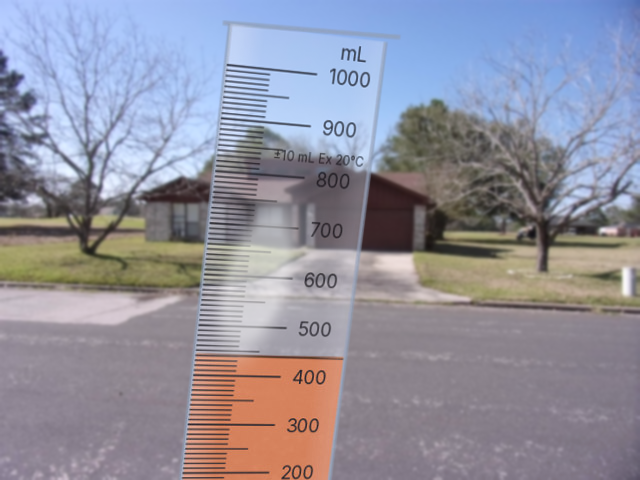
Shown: 440
